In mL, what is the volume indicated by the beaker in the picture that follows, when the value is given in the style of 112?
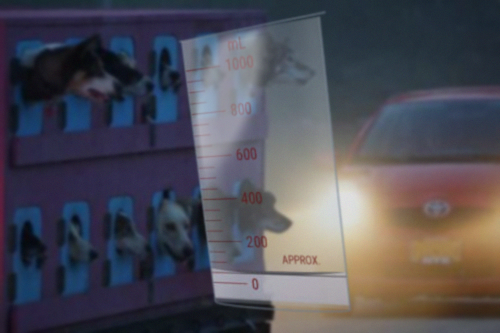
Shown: 50
